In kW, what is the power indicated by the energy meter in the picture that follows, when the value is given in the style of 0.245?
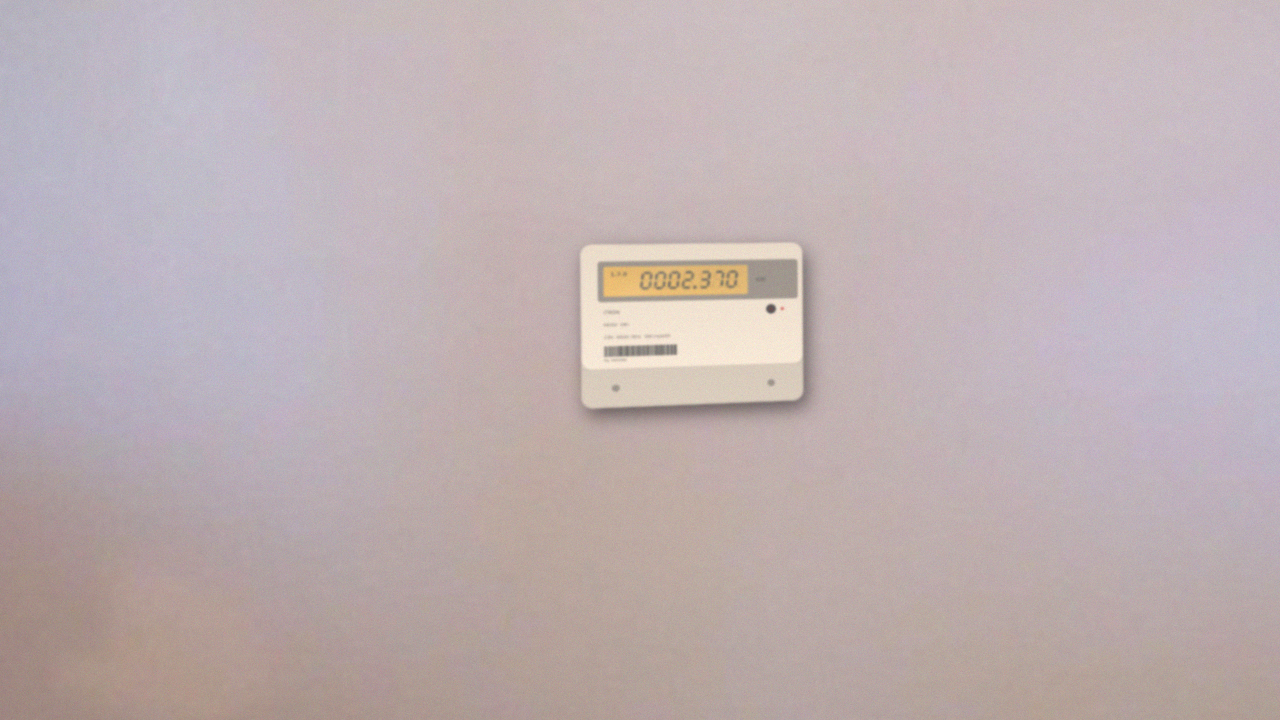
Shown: 2.370
